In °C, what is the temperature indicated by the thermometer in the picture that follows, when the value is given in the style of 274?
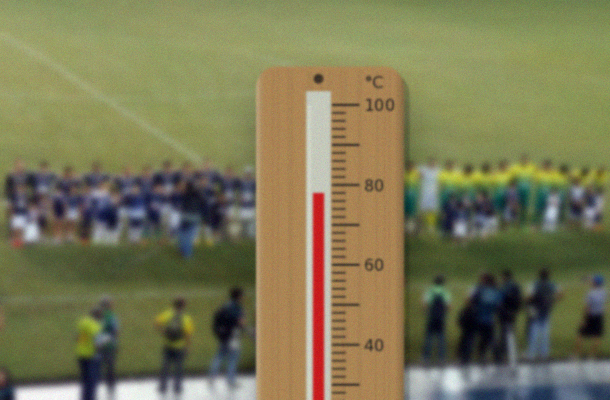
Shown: 78
